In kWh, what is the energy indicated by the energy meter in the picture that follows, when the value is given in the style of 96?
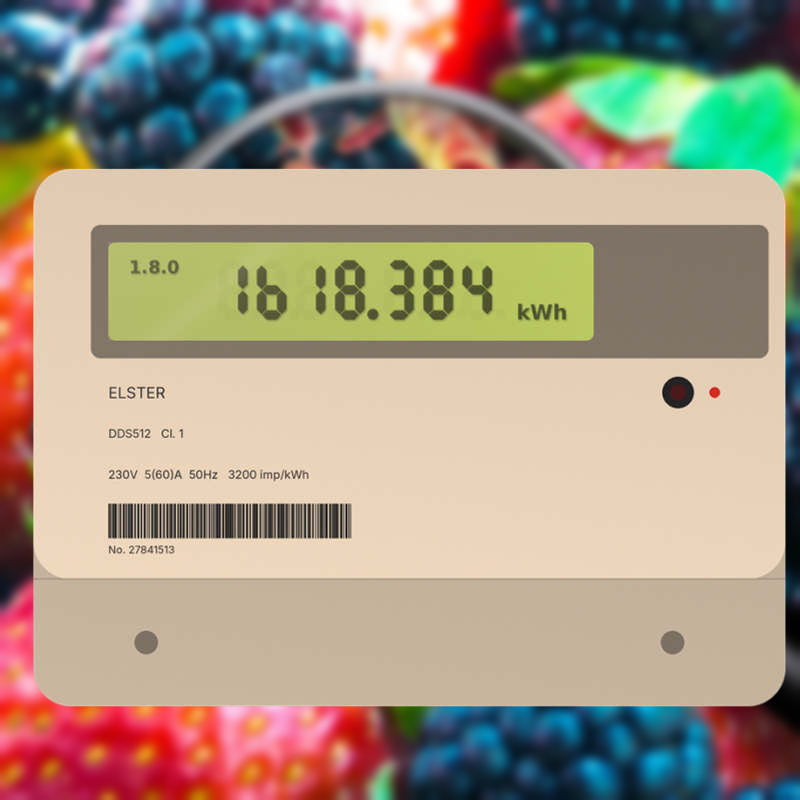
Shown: 1618.384
